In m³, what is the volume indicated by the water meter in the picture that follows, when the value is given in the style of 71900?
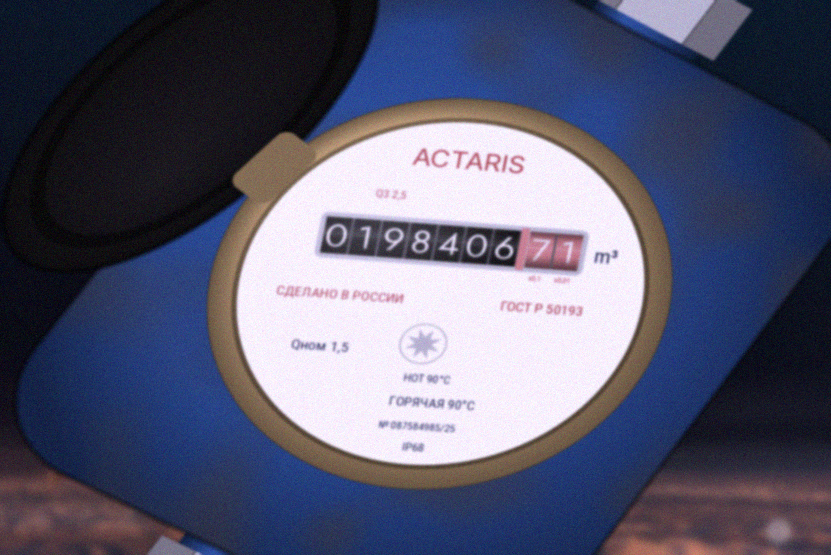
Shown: 198406.71
